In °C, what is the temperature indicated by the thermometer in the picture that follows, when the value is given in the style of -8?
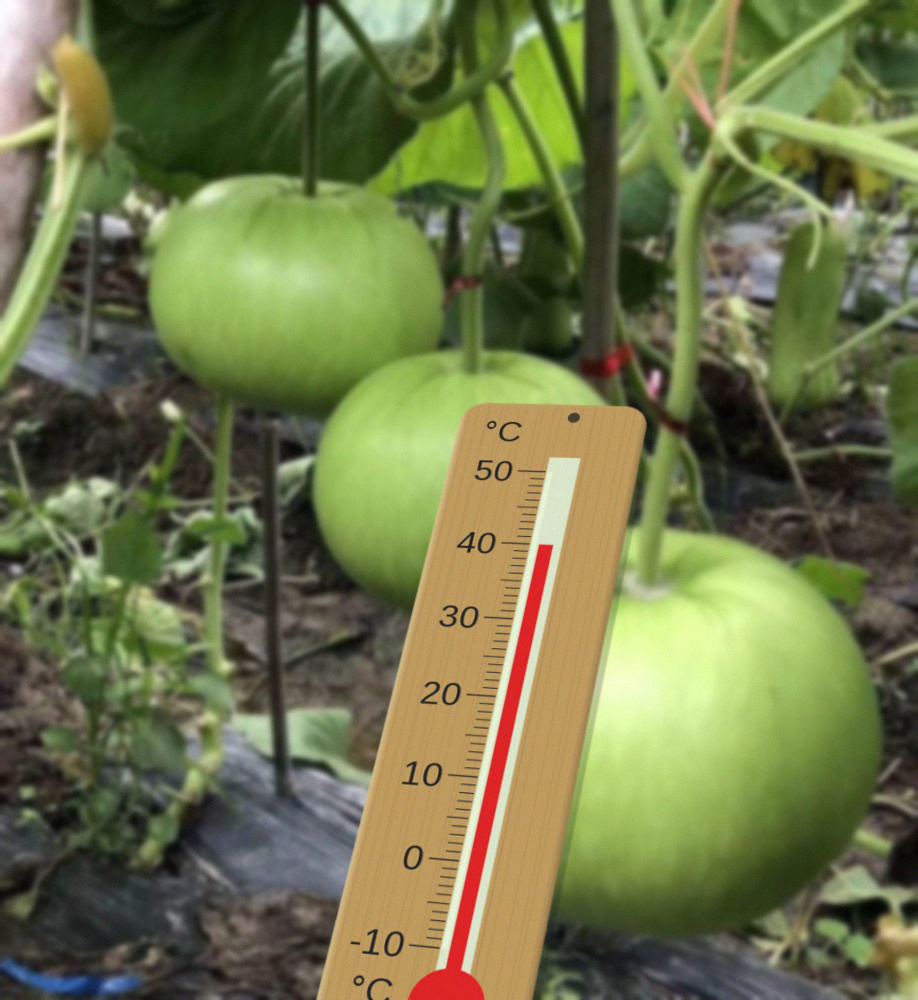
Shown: 40
